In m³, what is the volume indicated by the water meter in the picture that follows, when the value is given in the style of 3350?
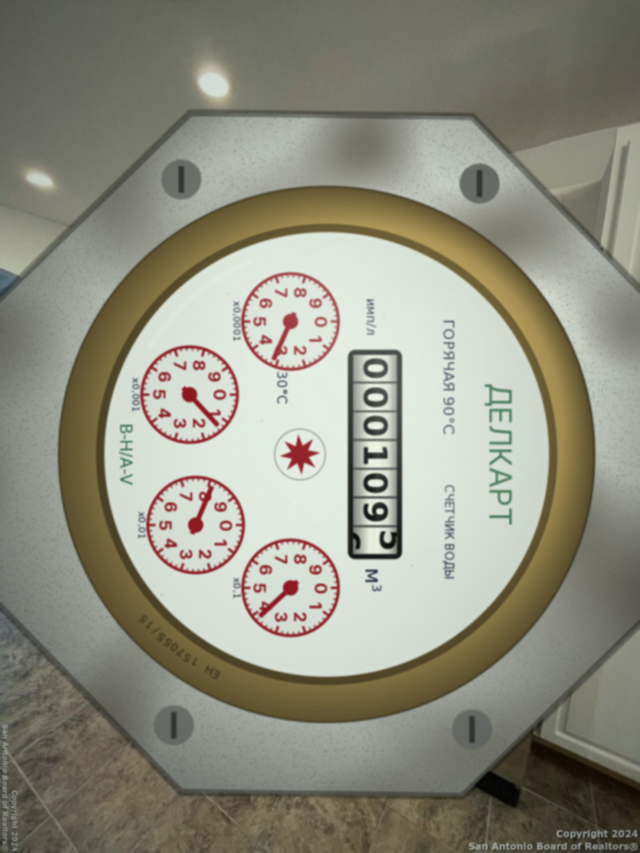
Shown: 1095.3813
